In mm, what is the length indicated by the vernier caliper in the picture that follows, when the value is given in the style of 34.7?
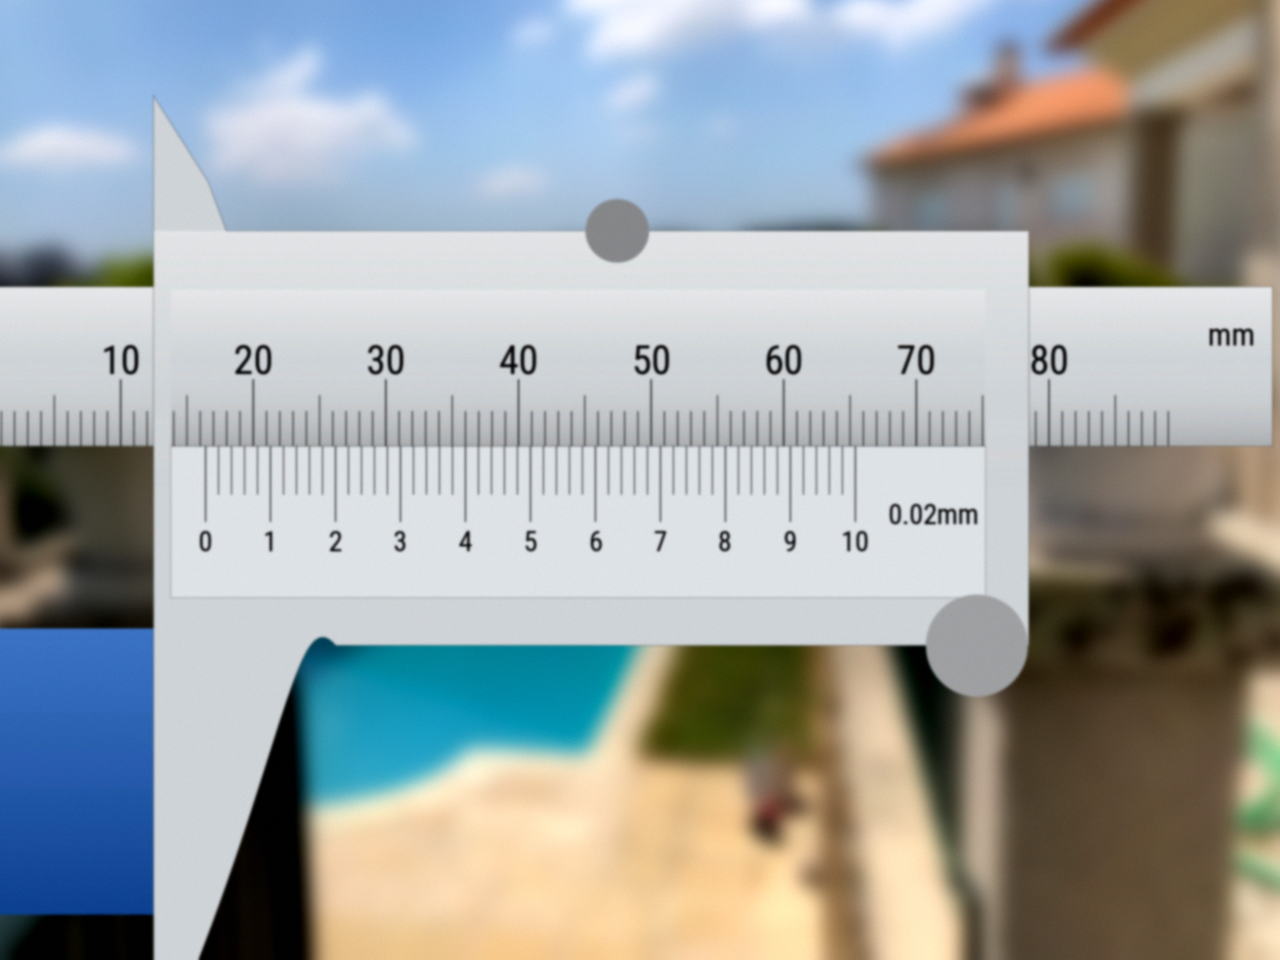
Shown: 16.4
